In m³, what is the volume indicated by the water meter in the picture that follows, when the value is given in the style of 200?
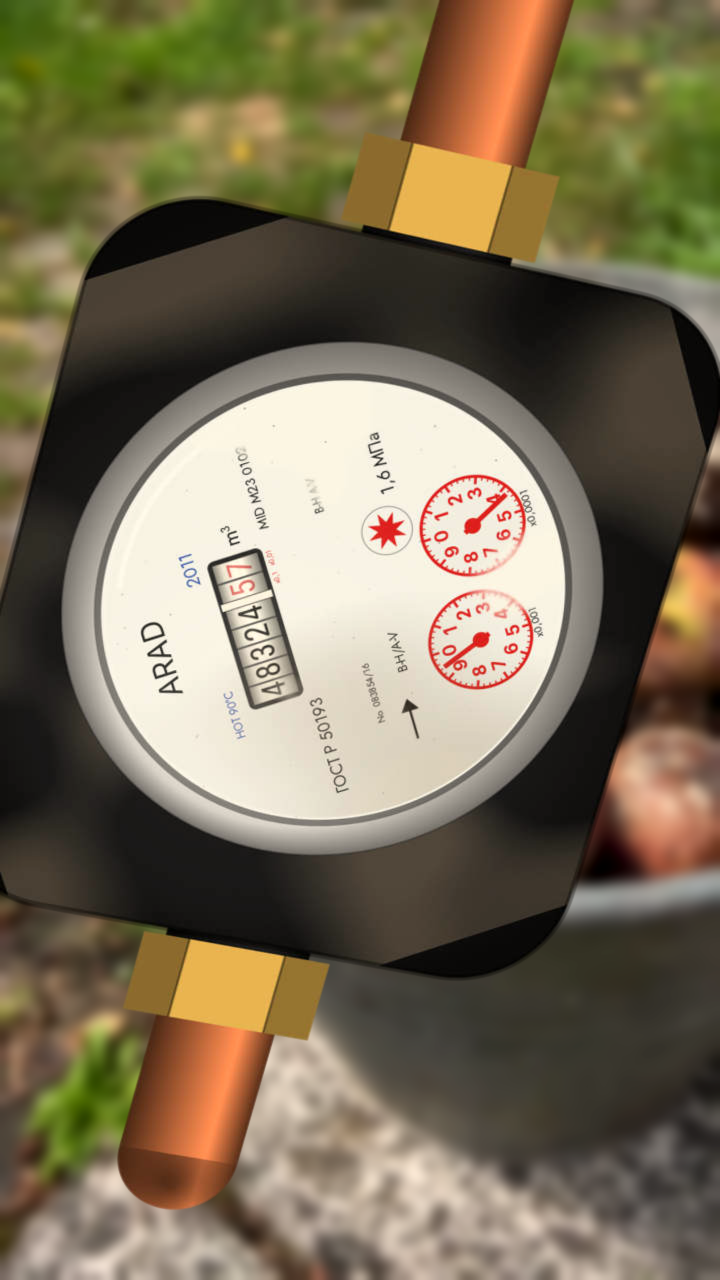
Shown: 48324.5694
